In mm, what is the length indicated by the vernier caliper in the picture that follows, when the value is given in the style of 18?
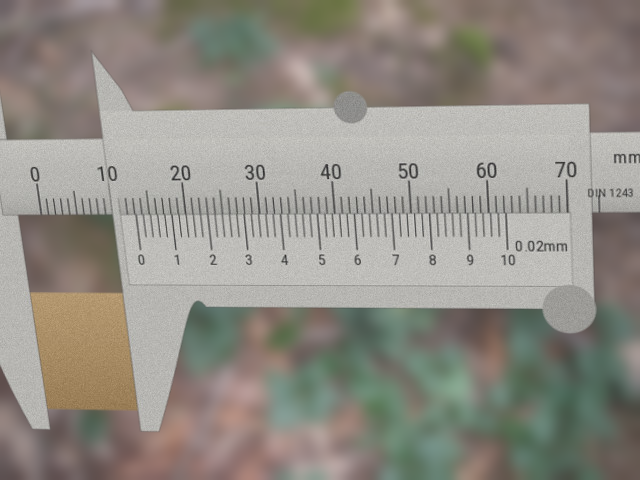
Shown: 13.2
